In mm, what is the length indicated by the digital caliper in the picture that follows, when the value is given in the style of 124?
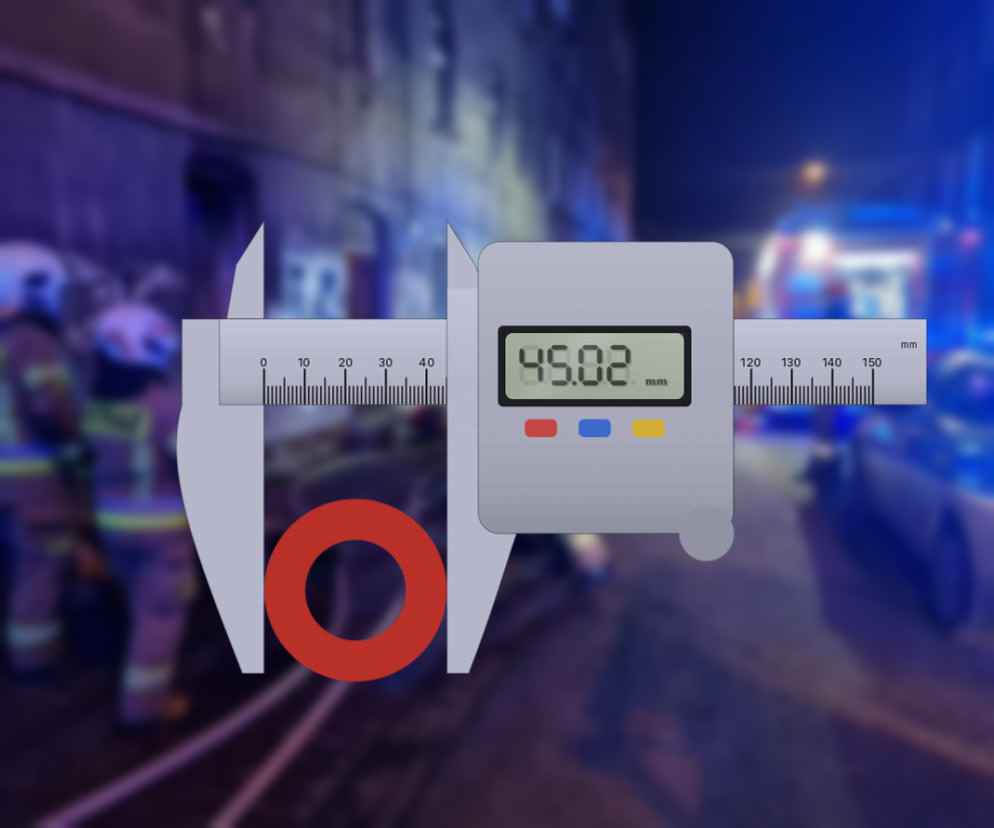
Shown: 45.02
